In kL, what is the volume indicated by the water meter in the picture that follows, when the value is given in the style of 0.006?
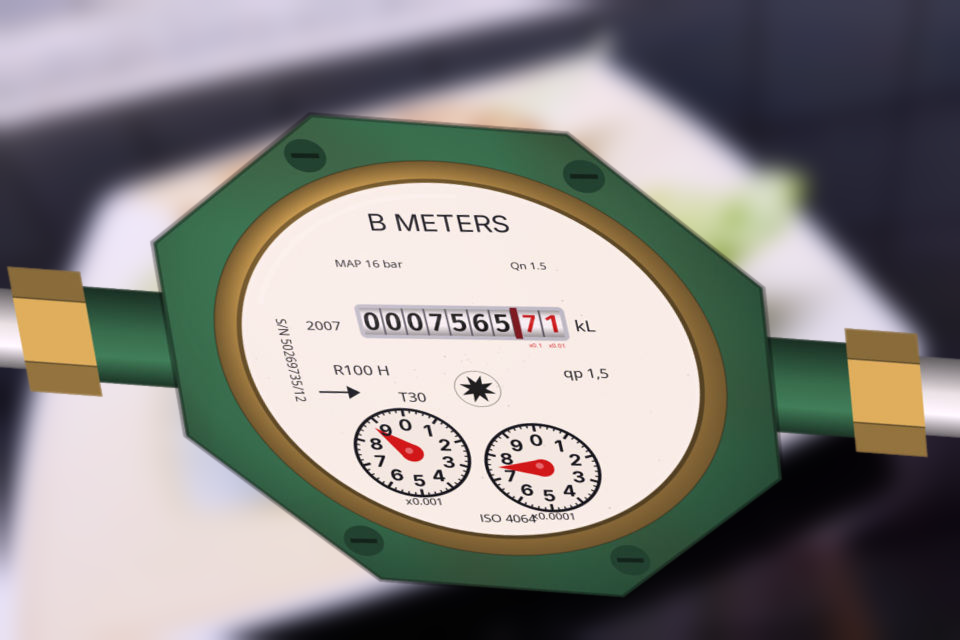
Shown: 7565.7187
